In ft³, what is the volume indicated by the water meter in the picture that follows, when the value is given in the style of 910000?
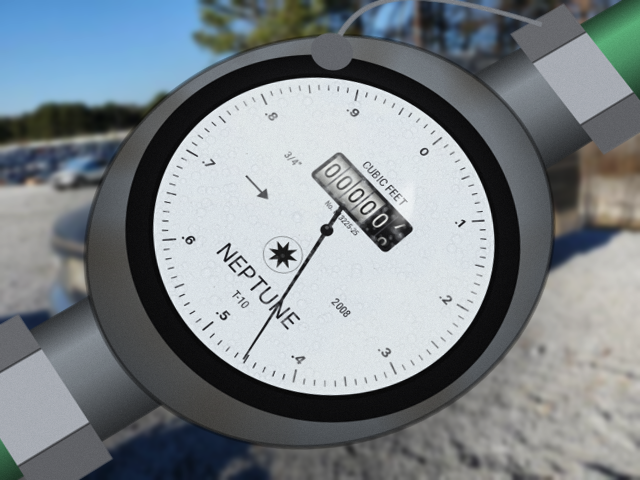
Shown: 7.45
